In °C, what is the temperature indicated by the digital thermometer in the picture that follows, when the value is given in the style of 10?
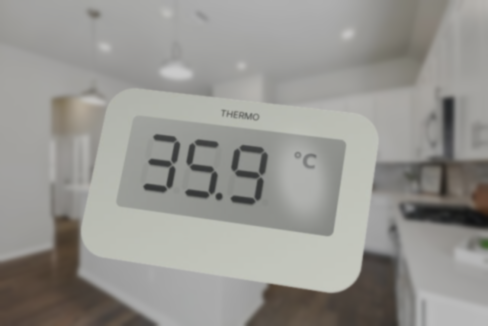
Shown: 35.9
